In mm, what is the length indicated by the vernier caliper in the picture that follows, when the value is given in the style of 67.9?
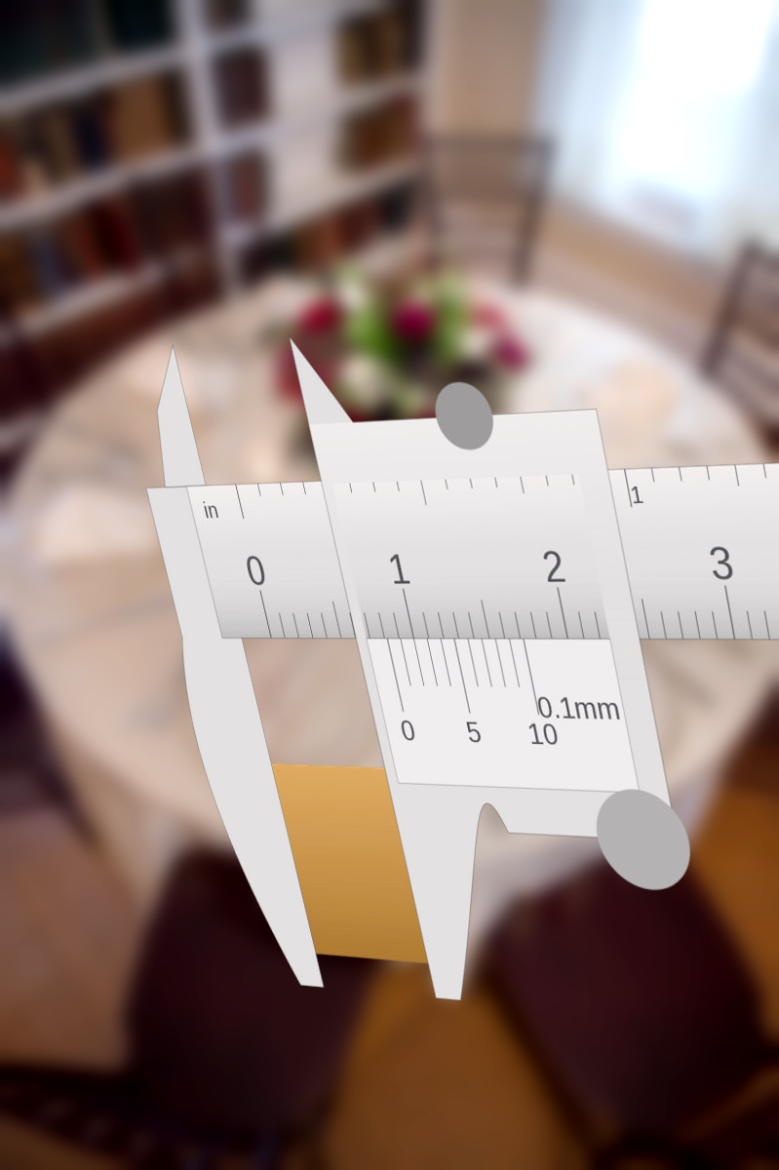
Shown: 8.2
